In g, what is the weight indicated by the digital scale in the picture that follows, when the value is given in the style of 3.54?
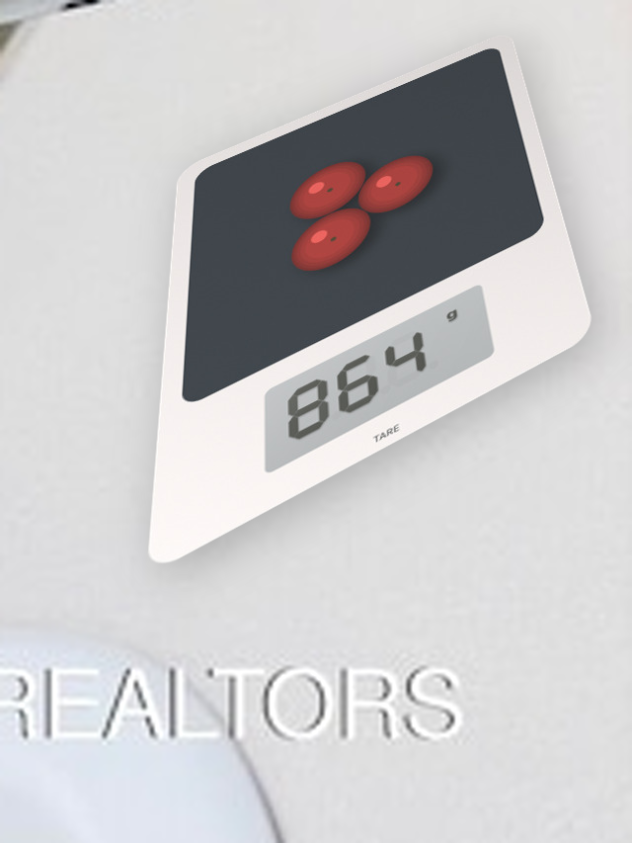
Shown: 864
